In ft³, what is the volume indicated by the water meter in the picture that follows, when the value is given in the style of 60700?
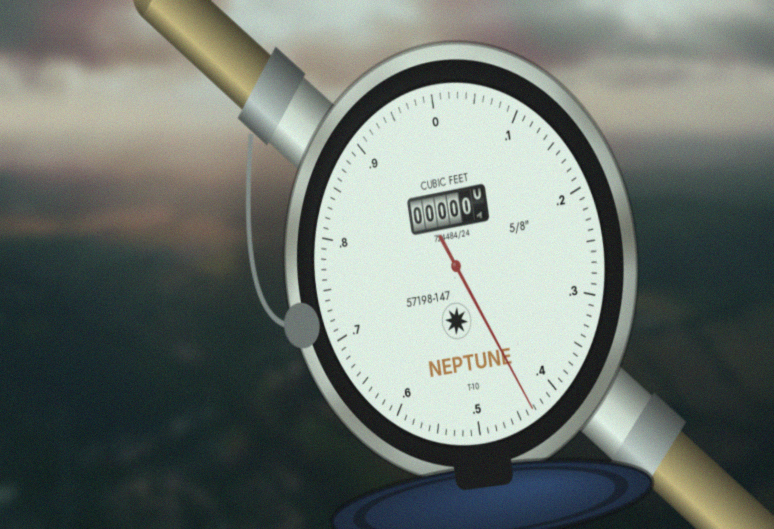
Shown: 0.43
